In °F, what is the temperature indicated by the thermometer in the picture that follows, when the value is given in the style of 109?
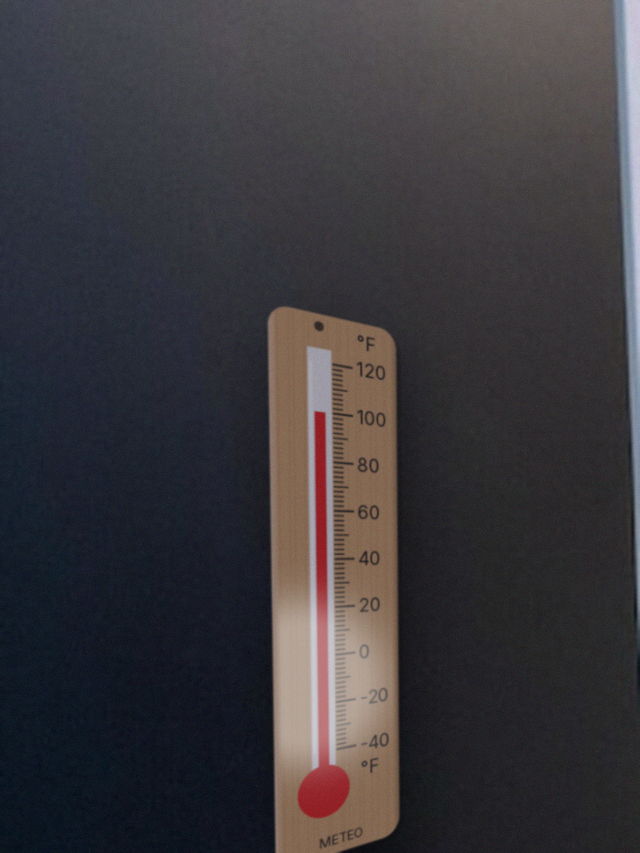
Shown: 100
